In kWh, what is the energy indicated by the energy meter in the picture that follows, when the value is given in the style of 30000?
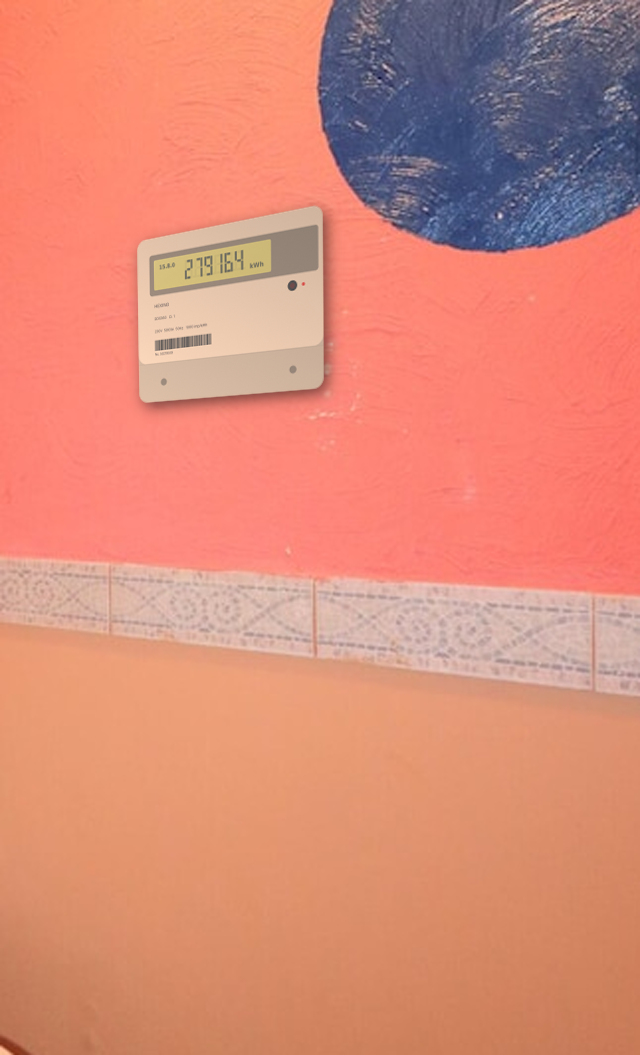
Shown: 279164
